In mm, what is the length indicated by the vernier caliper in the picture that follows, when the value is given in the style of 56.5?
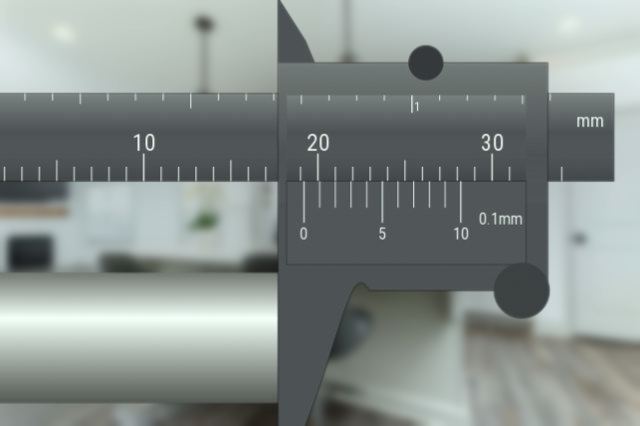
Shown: 19.2
